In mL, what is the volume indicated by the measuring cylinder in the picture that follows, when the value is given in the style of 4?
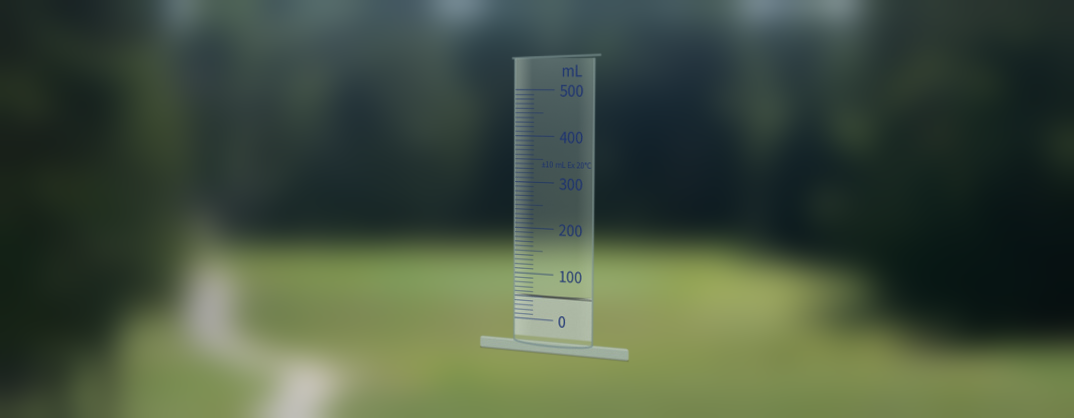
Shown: 50
